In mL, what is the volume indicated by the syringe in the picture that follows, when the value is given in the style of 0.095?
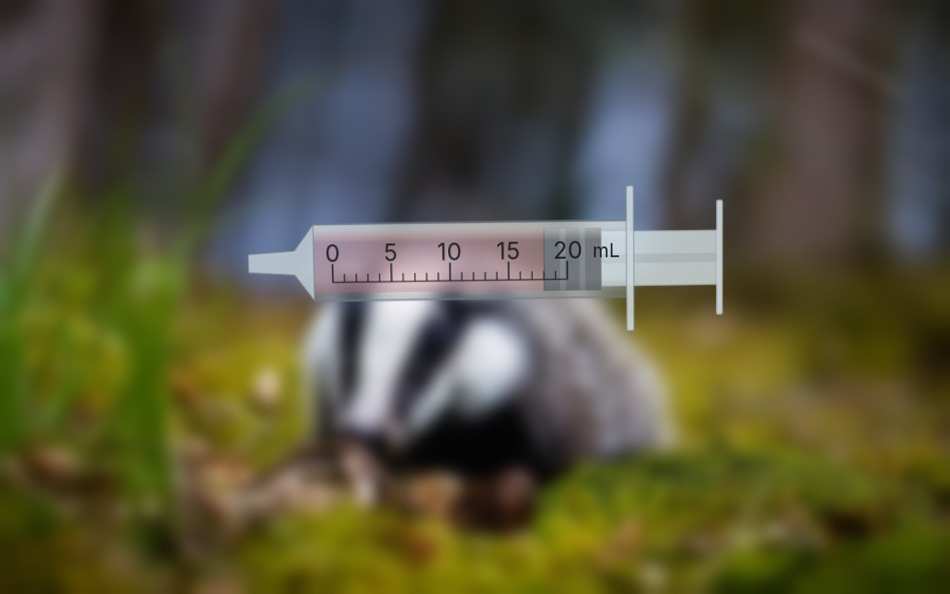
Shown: 18
